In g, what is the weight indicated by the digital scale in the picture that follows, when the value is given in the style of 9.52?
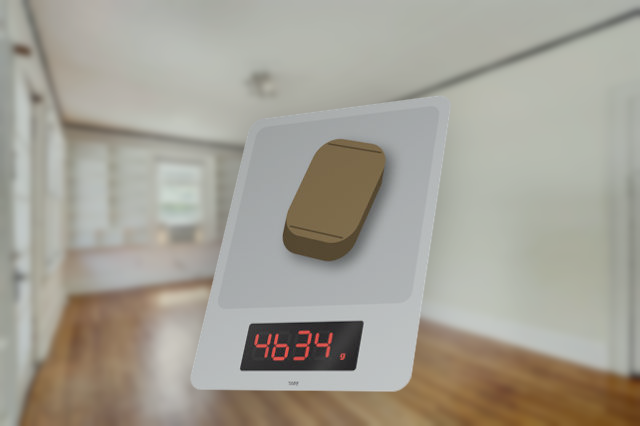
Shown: 4634
